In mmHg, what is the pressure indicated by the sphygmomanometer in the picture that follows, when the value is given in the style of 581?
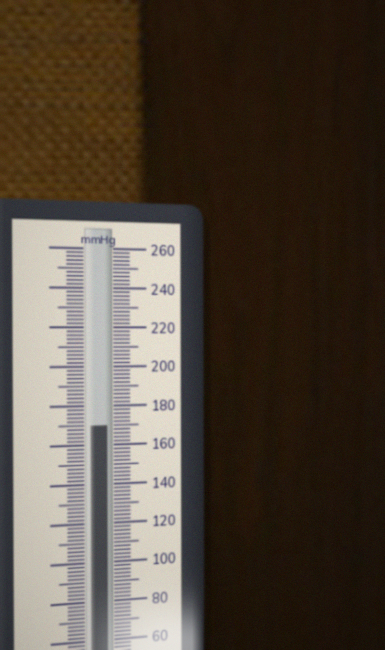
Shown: 170
